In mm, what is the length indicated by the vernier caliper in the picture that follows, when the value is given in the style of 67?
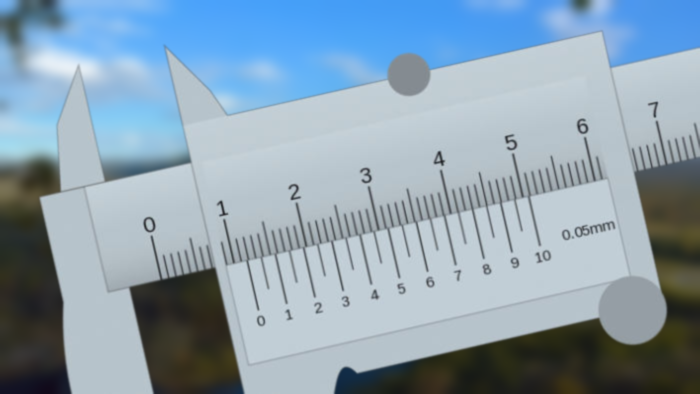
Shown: 11.8
